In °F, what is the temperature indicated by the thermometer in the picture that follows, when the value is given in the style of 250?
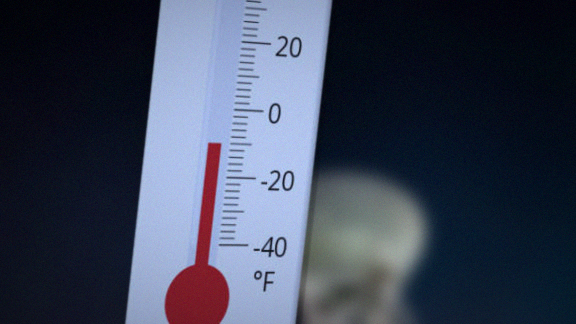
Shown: -10
